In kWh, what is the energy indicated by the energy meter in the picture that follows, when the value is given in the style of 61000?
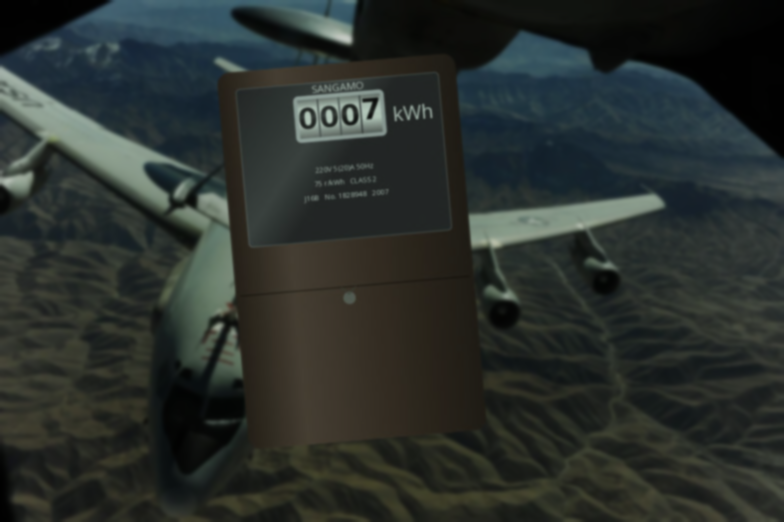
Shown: 7
